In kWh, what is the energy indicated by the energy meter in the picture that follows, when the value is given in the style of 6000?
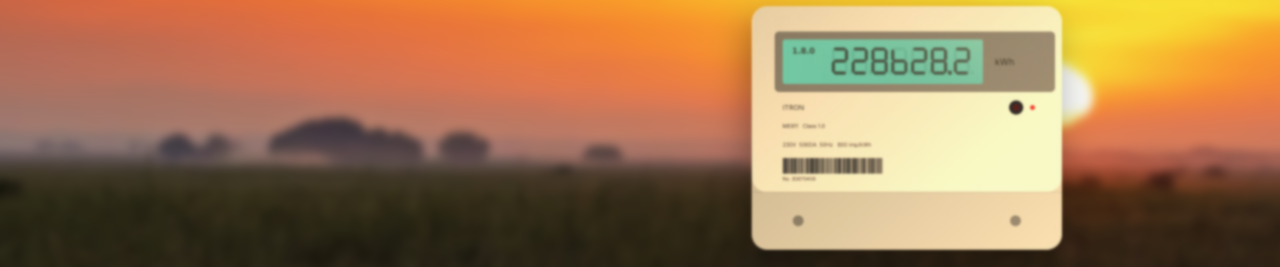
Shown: 228628.2
